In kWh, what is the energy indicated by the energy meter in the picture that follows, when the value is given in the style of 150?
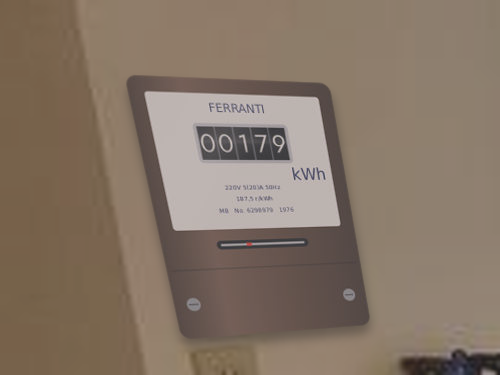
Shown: 179
